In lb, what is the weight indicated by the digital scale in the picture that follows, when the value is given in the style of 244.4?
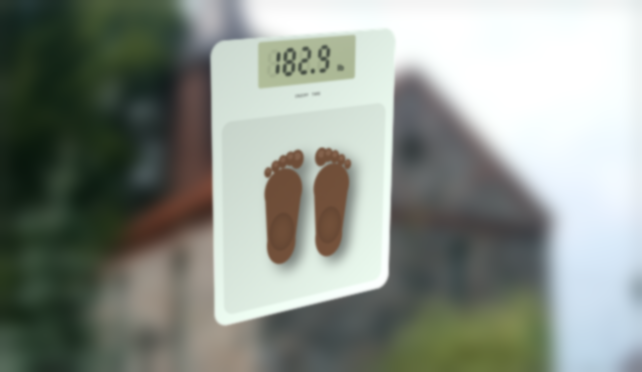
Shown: 182.9
